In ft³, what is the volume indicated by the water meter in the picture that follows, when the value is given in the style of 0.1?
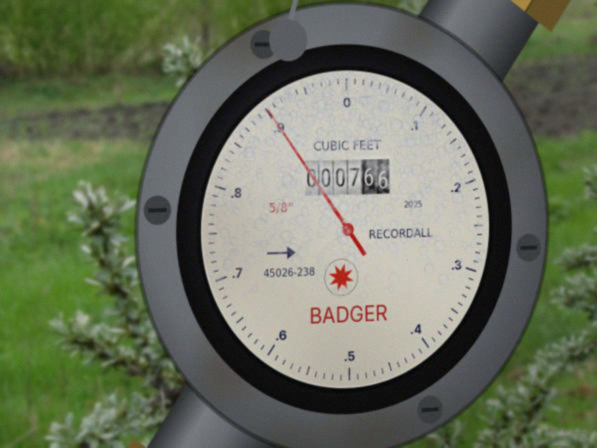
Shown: 765.90
